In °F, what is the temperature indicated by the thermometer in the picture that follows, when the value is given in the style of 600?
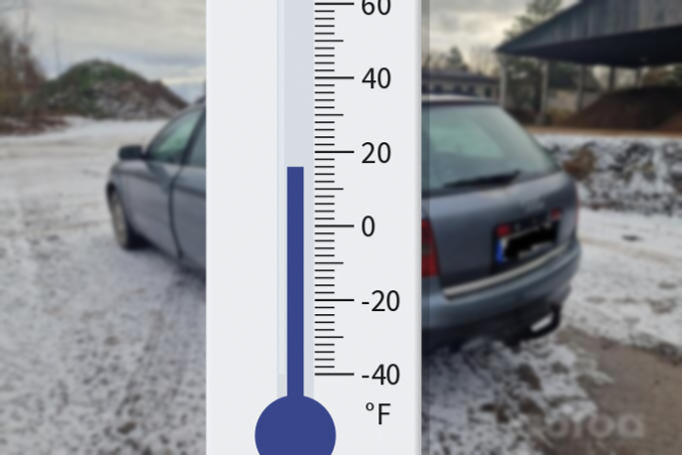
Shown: 16
